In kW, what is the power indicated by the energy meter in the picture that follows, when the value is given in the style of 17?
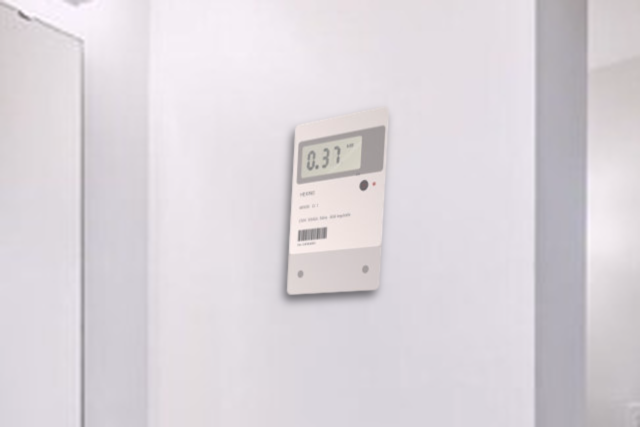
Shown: 0.37
